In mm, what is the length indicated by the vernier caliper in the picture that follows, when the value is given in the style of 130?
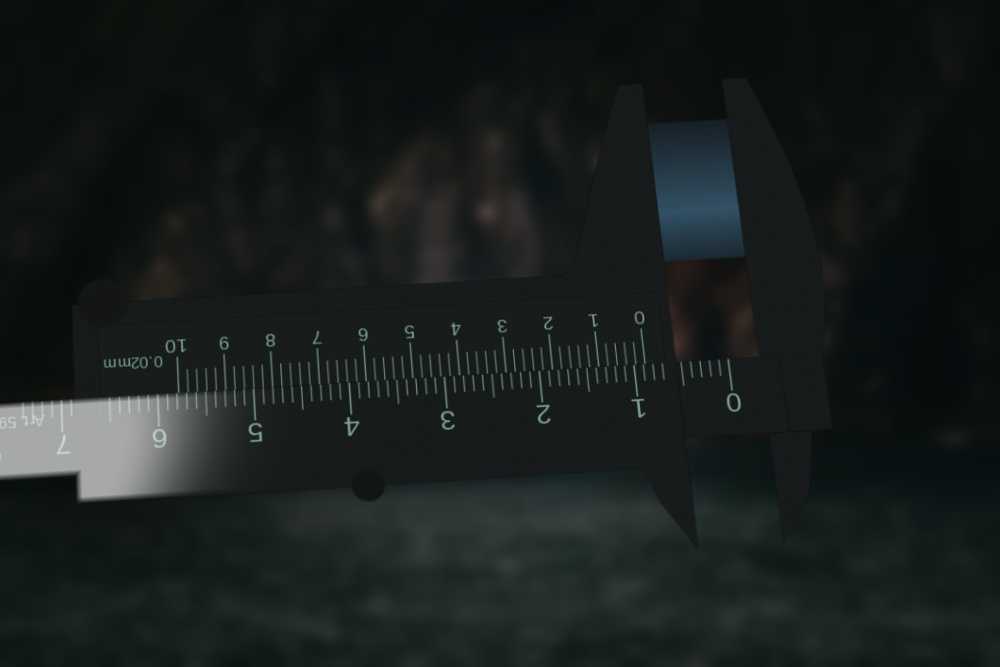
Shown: 8.8
